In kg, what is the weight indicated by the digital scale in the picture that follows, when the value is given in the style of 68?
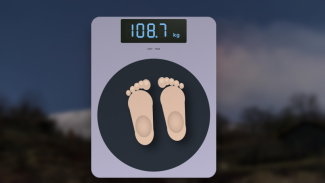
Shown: 108.7
